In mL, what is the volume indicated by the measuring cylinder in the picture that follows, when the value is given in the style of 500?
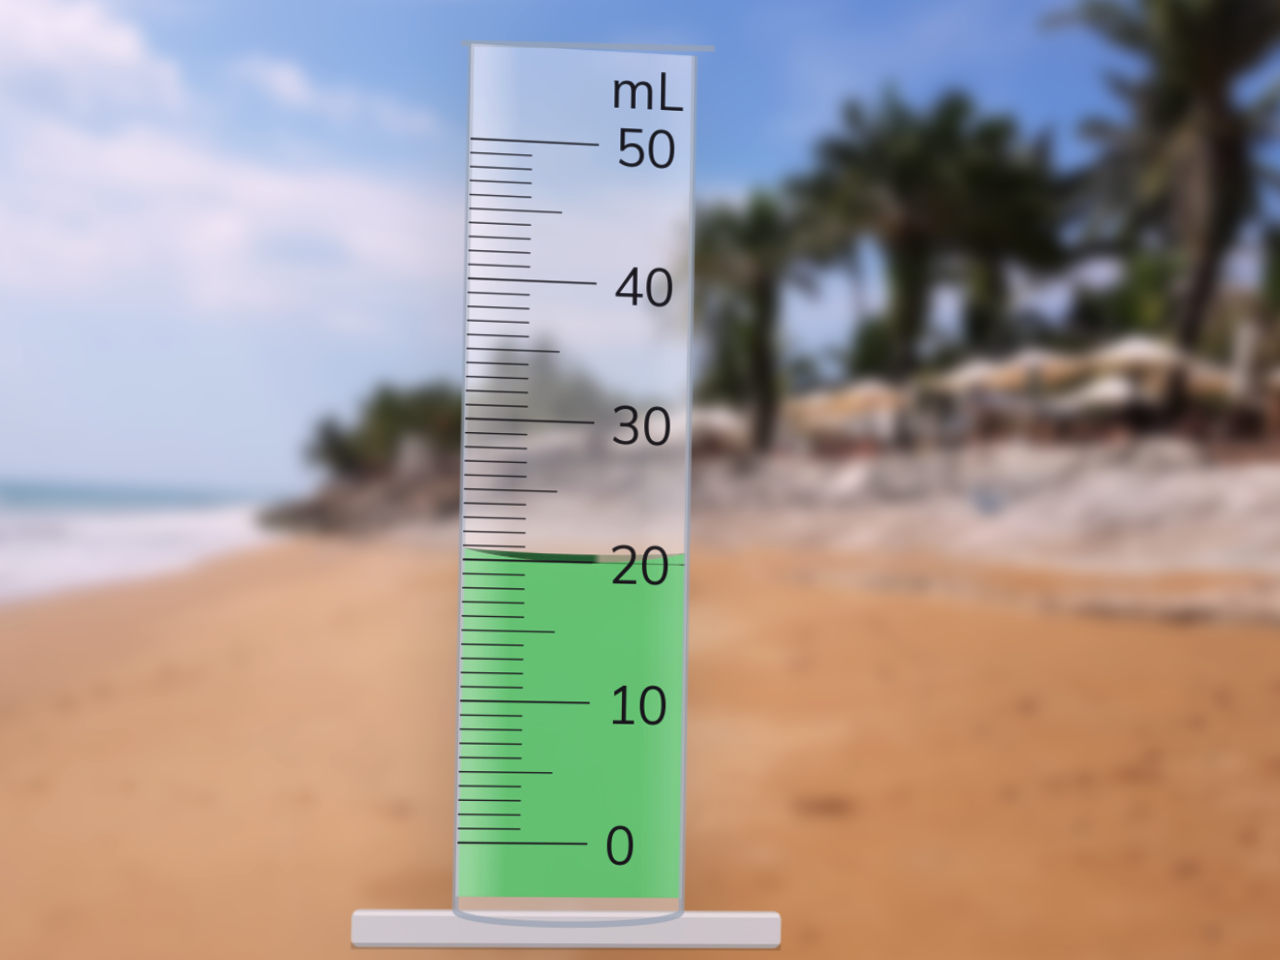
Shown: 20
